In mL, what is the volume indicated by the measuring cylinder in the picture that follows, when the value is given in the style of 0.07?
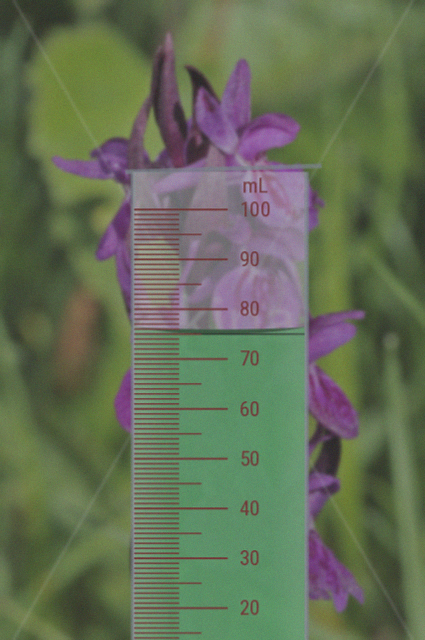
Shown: 75
